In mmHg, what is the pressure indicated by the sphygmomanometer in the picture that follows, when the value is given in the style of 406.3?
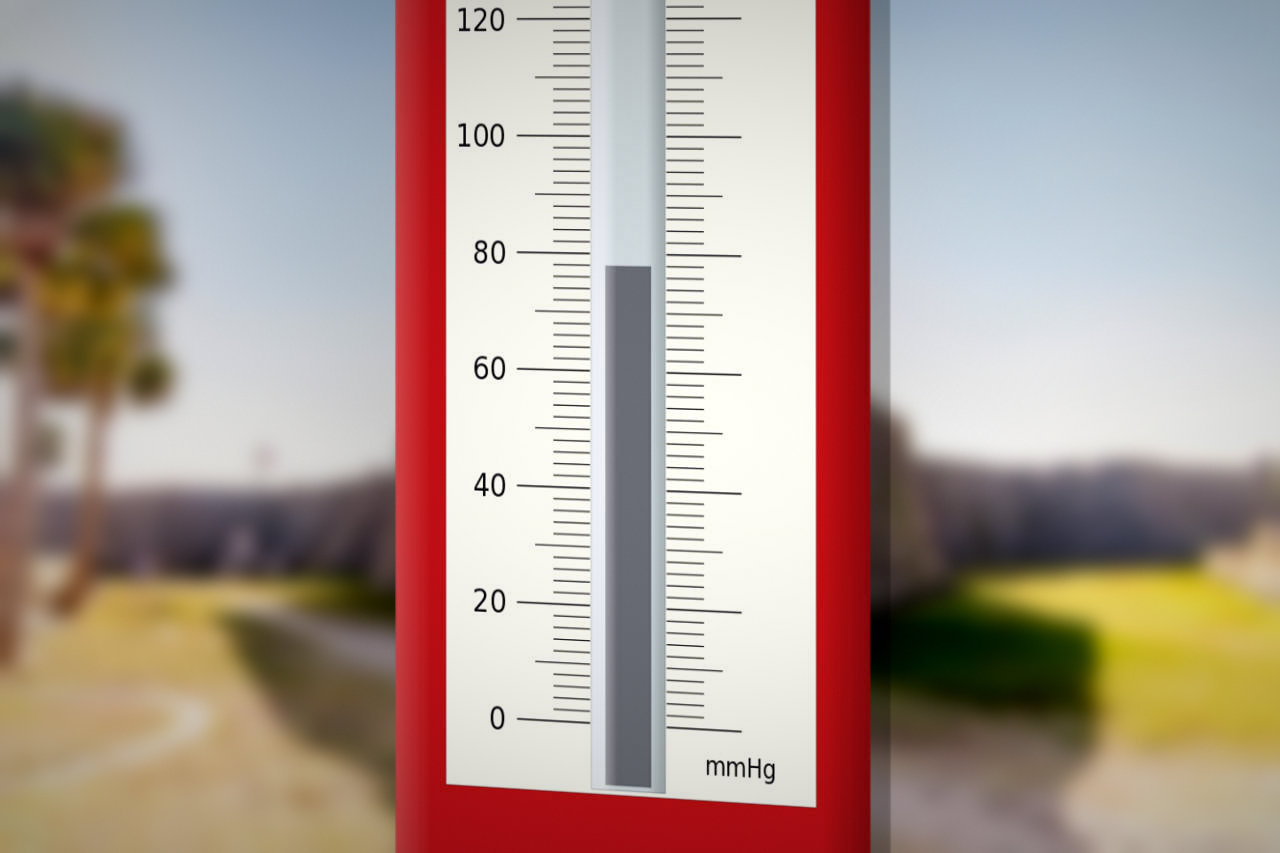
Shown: 78
